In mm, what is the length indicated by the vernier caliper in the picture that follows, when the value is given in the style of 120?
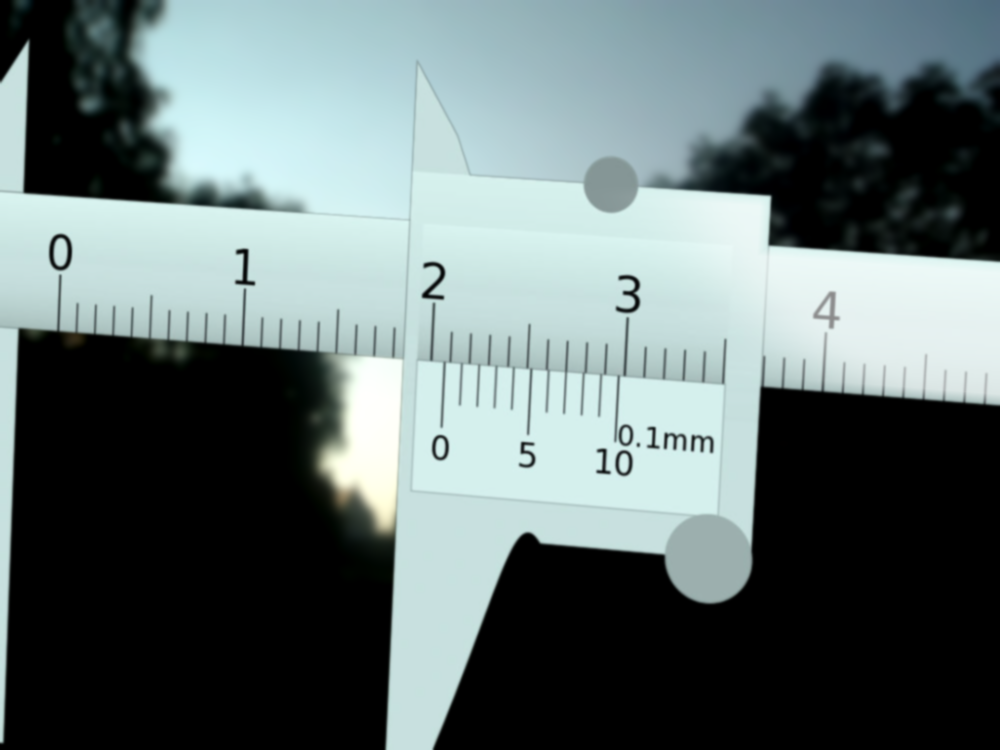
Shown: 20.7
